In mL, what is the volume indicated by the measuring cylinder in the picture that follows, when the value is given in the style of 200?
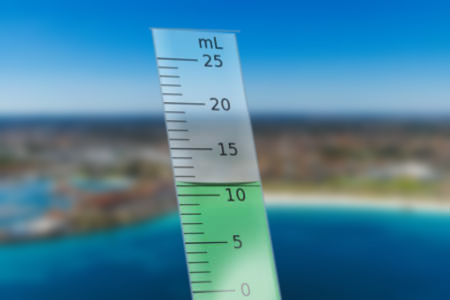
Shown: 11
